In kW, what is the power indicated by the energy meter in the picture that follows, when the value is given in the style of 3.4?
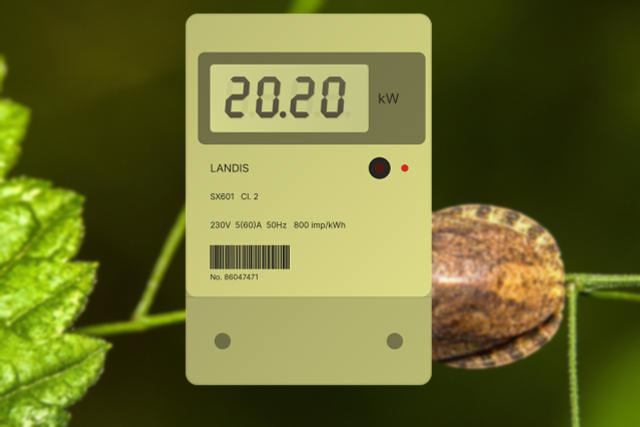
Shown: 20.20
